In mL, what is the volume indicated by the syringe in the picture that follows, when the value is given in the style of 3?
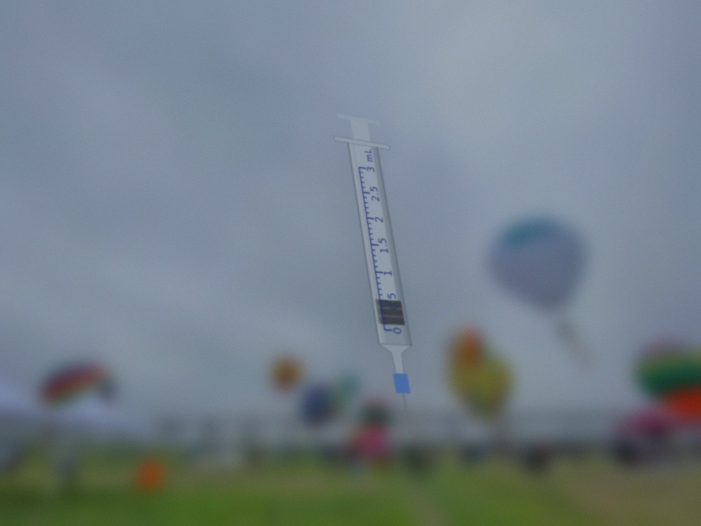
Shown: 0.1
